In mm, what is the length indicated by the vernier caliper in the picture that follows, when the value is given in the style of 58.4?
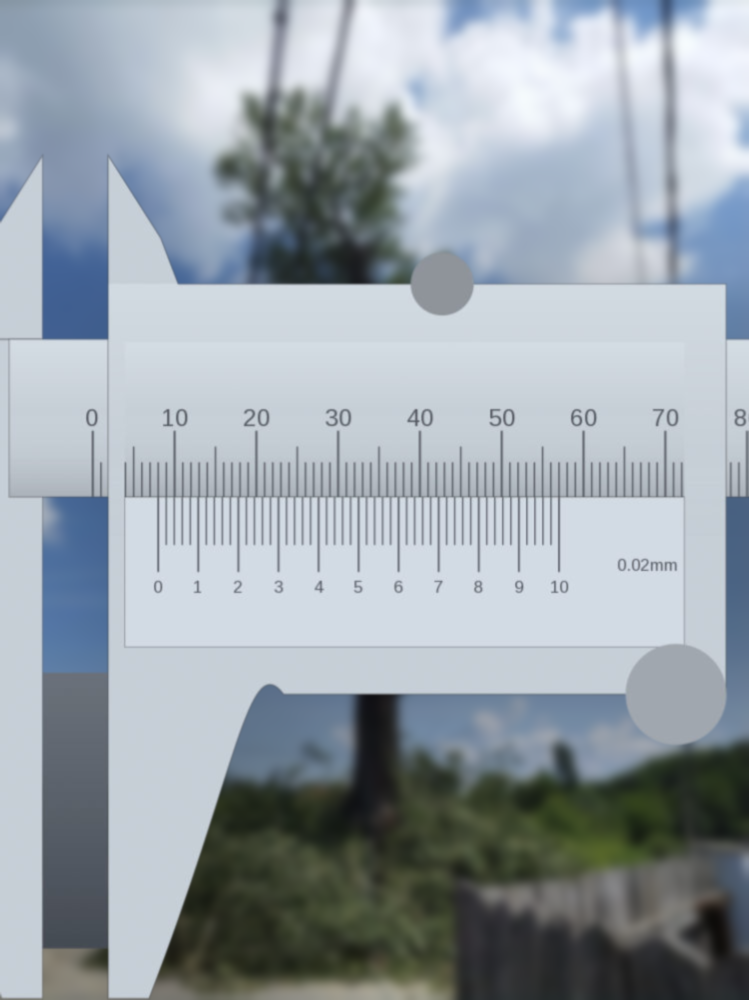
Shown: 8.0
